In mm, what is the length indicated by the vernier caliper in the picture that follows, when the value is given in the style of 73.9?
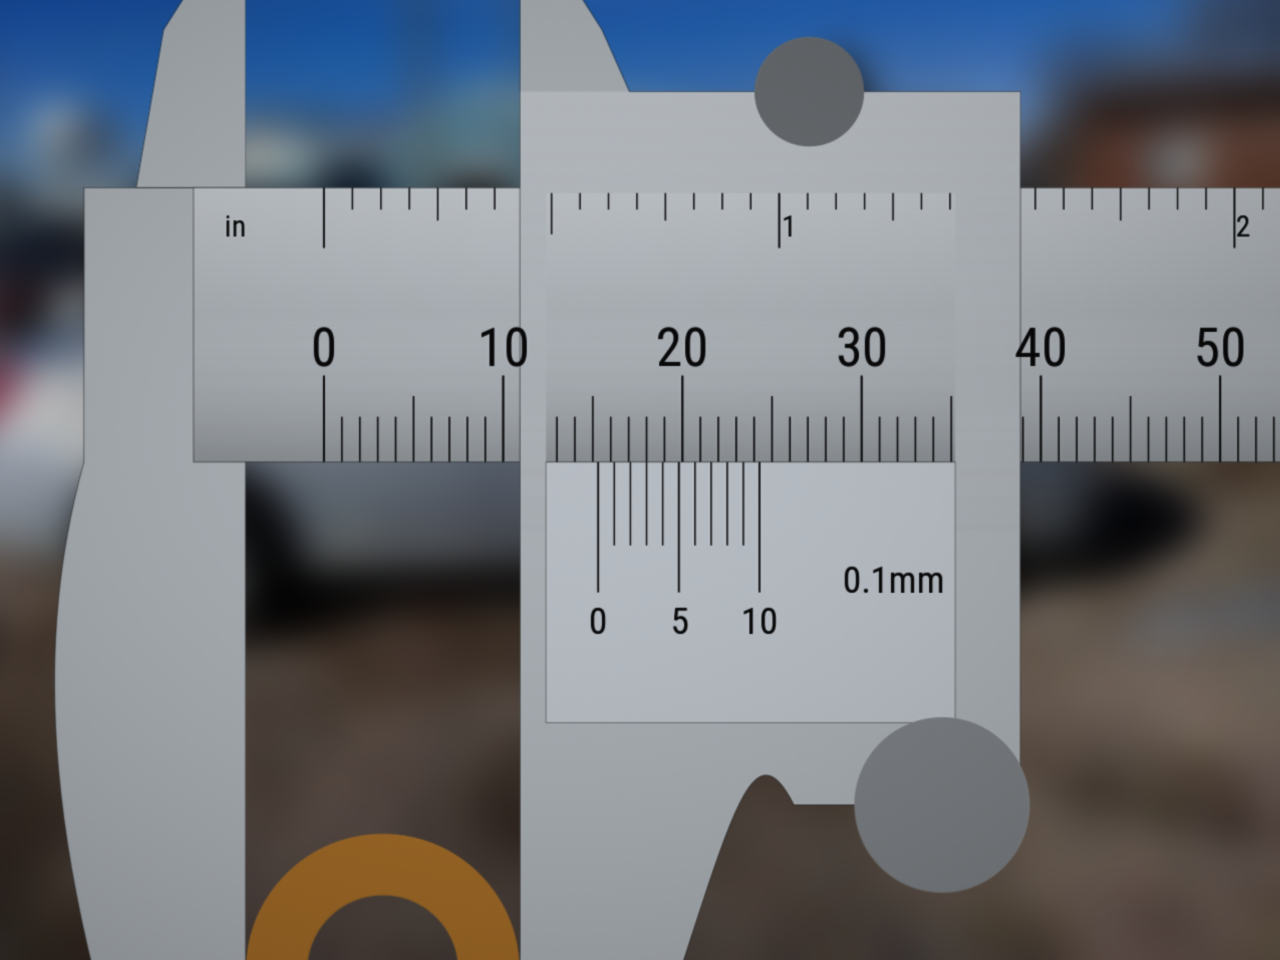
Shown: 15.3
